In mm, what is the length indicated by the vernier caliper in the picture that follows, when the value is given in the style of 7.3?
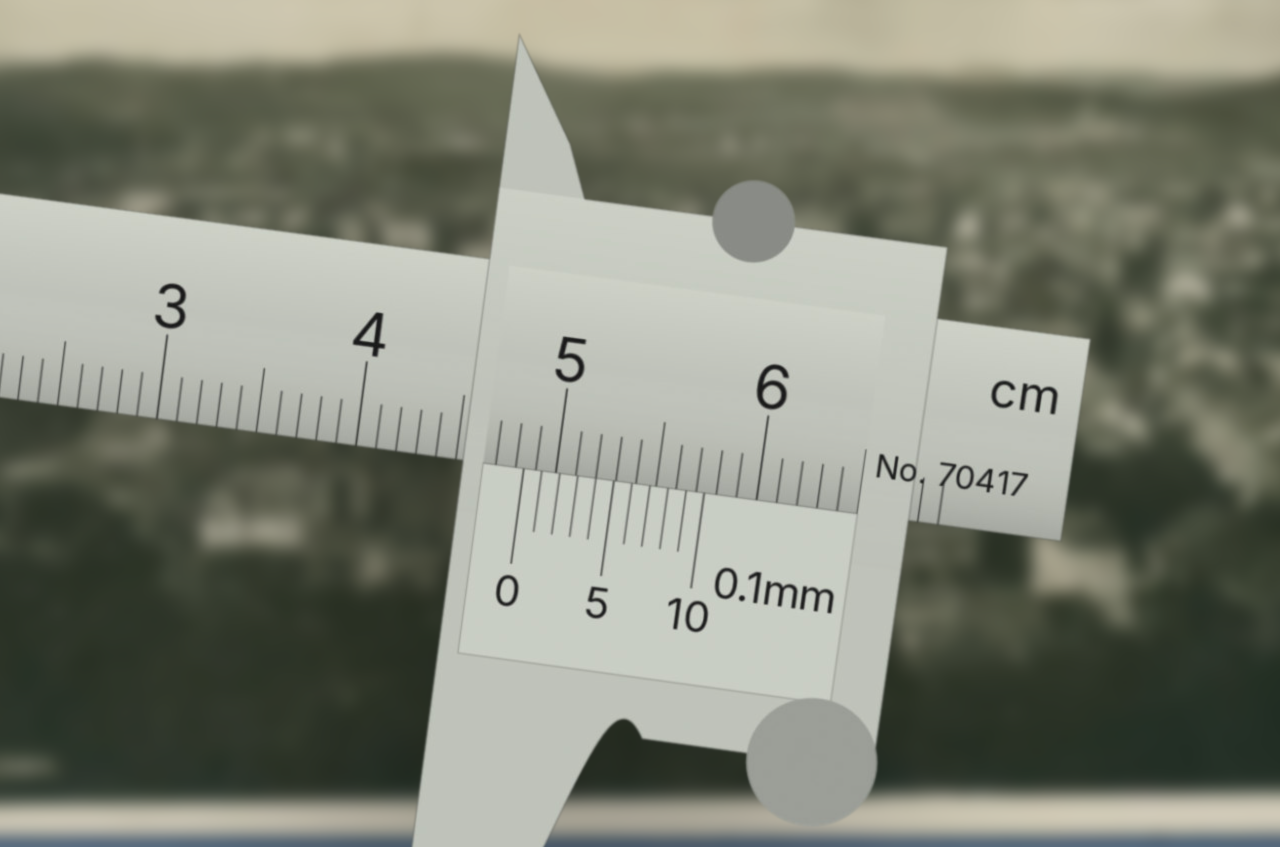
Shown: 48.4
